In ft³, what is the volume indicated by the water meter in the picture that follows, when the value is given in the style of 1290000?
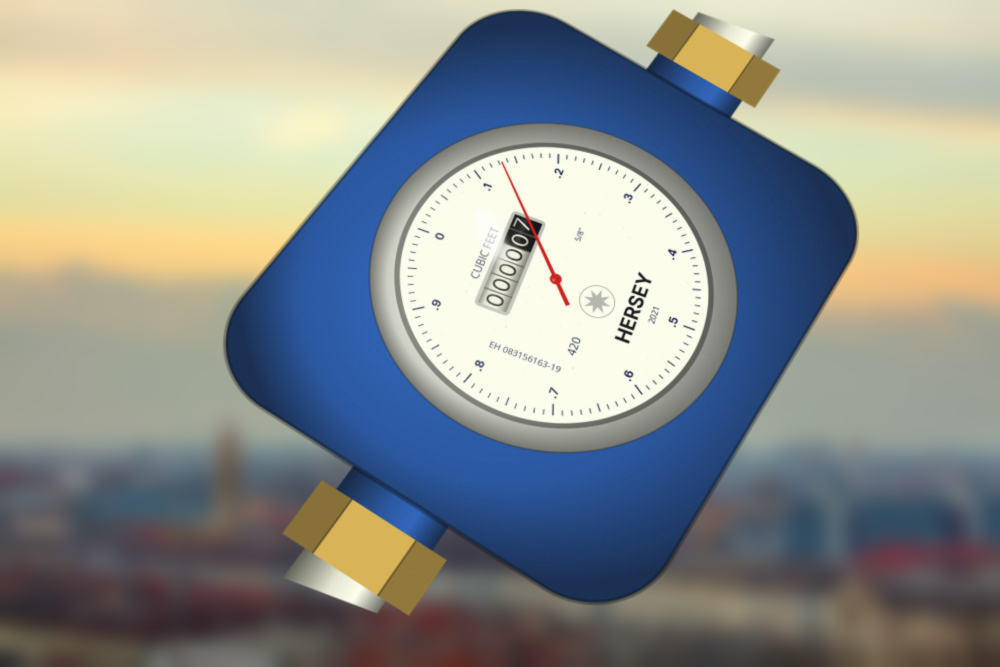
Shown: 7.13
